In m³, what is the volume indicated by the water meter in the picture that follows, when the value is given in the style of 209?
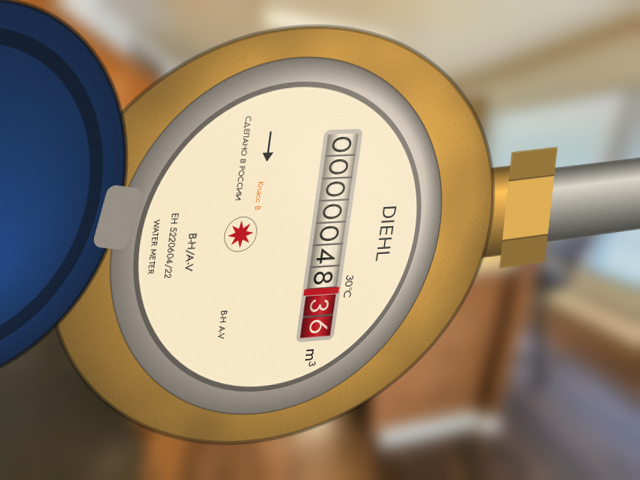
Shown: 48.36
